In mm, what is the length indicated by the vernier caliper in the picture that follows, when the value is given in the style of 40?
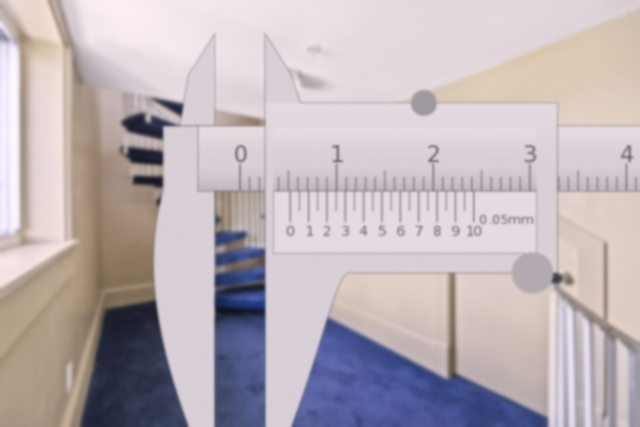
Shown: 5.2
